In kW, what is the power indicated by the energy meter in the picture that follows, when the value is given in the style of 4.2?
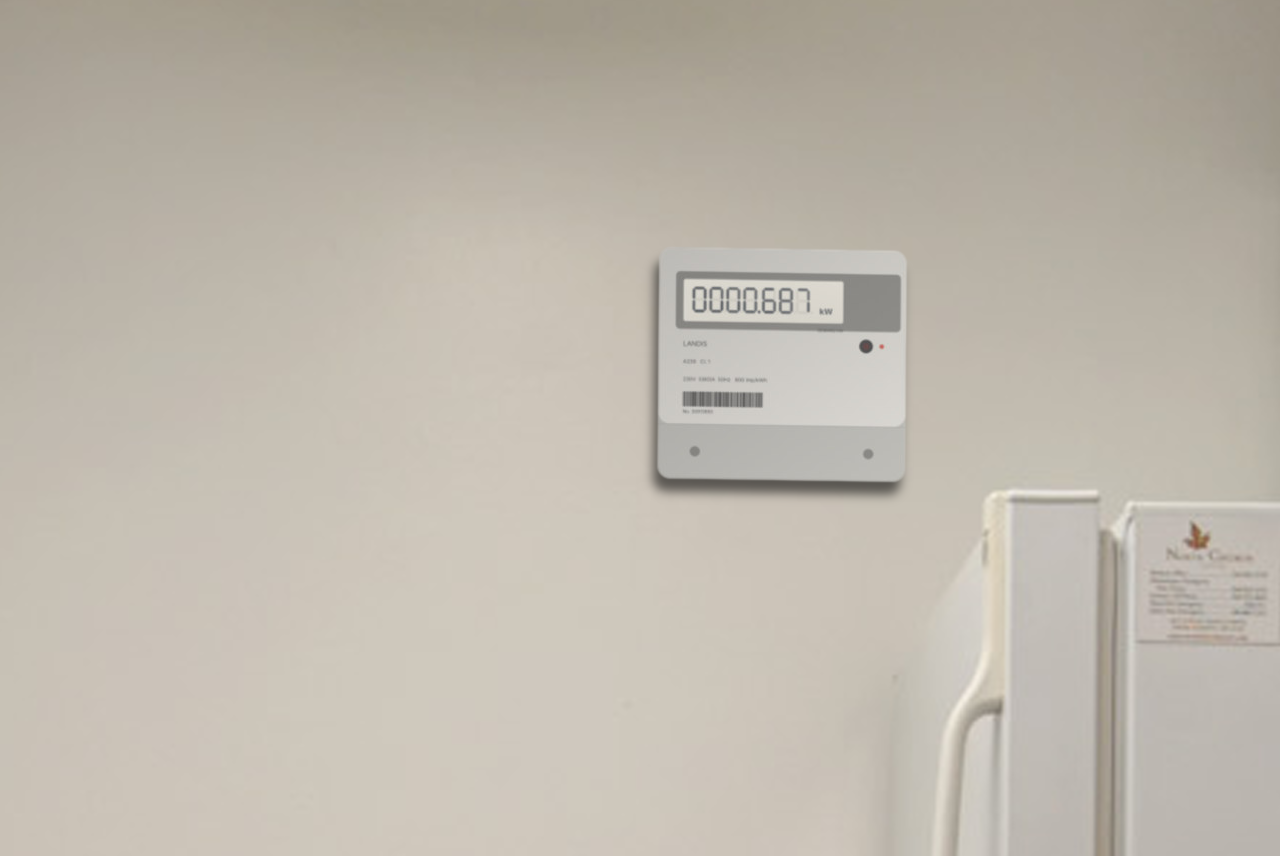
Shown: 0.687
